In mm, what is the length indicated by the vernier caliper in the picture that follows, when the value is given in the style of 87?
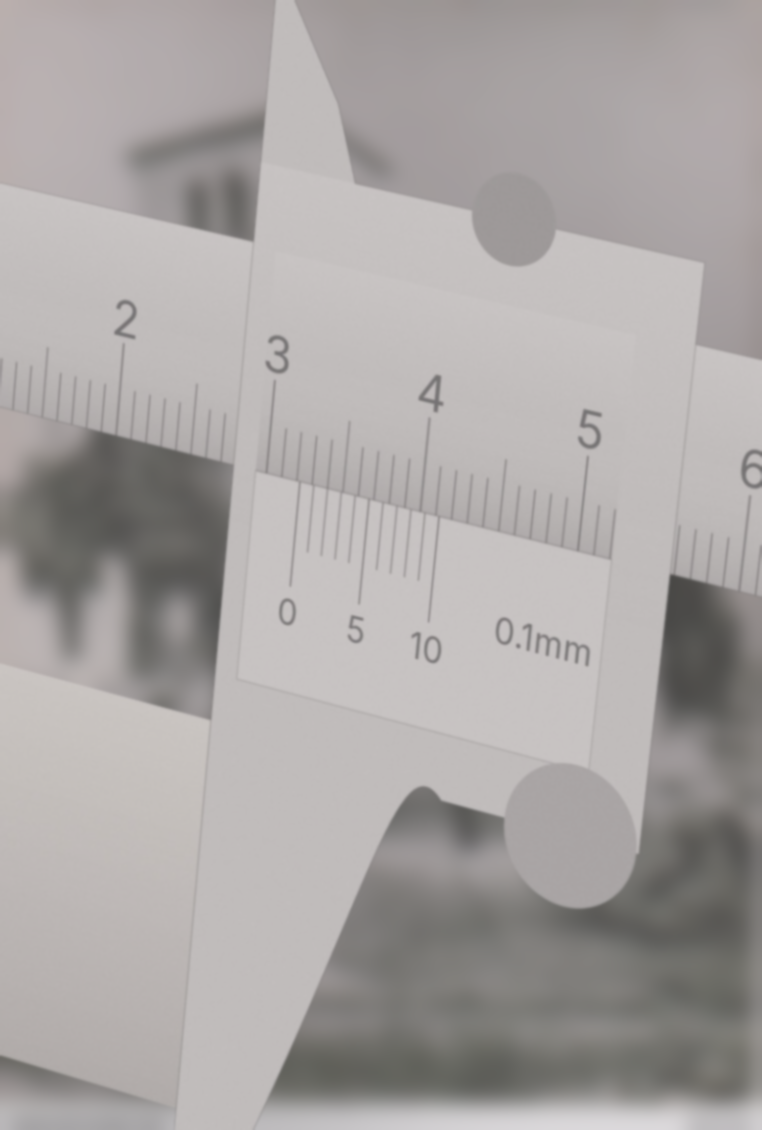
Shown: 32.2
